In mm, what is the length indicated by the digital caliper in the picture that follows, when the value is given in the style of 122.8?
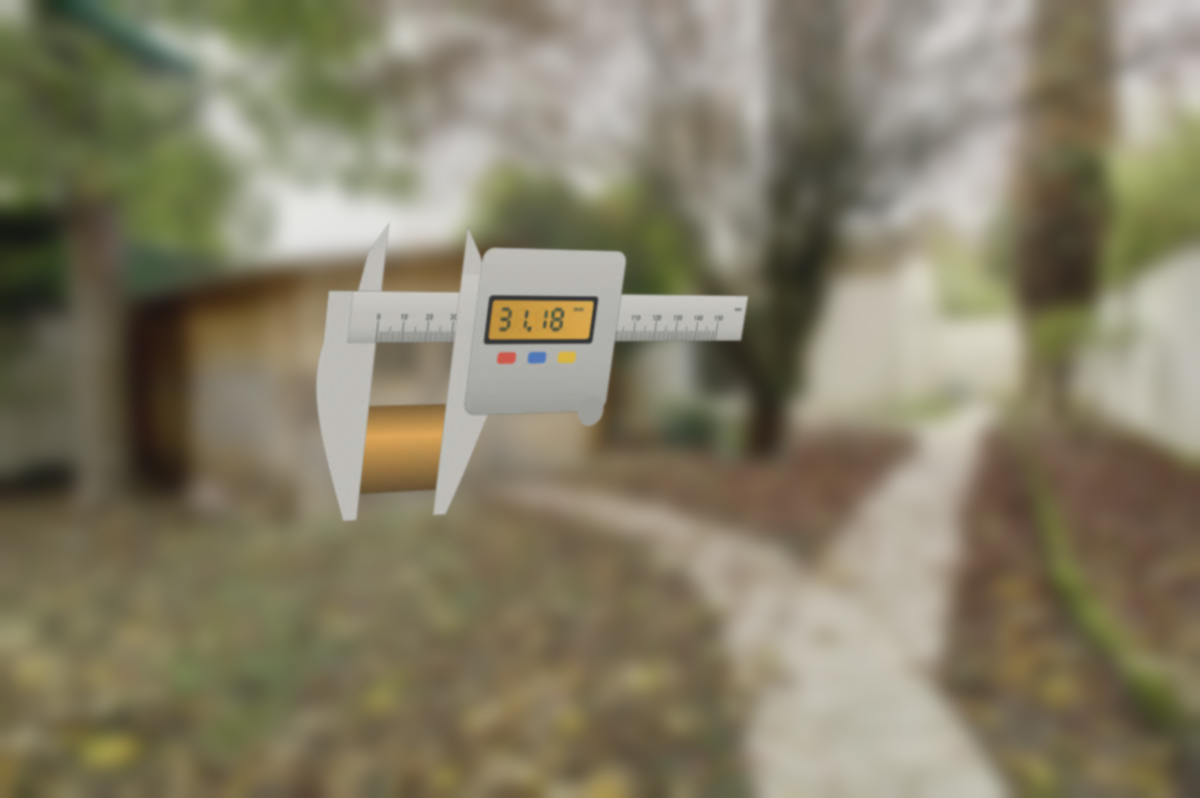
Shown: 31.18
